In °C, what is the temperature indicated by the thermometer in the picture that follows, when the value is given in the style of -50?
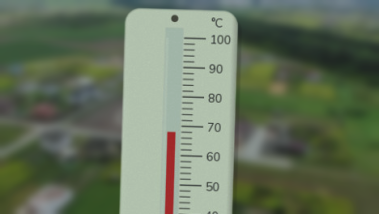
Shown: 68
